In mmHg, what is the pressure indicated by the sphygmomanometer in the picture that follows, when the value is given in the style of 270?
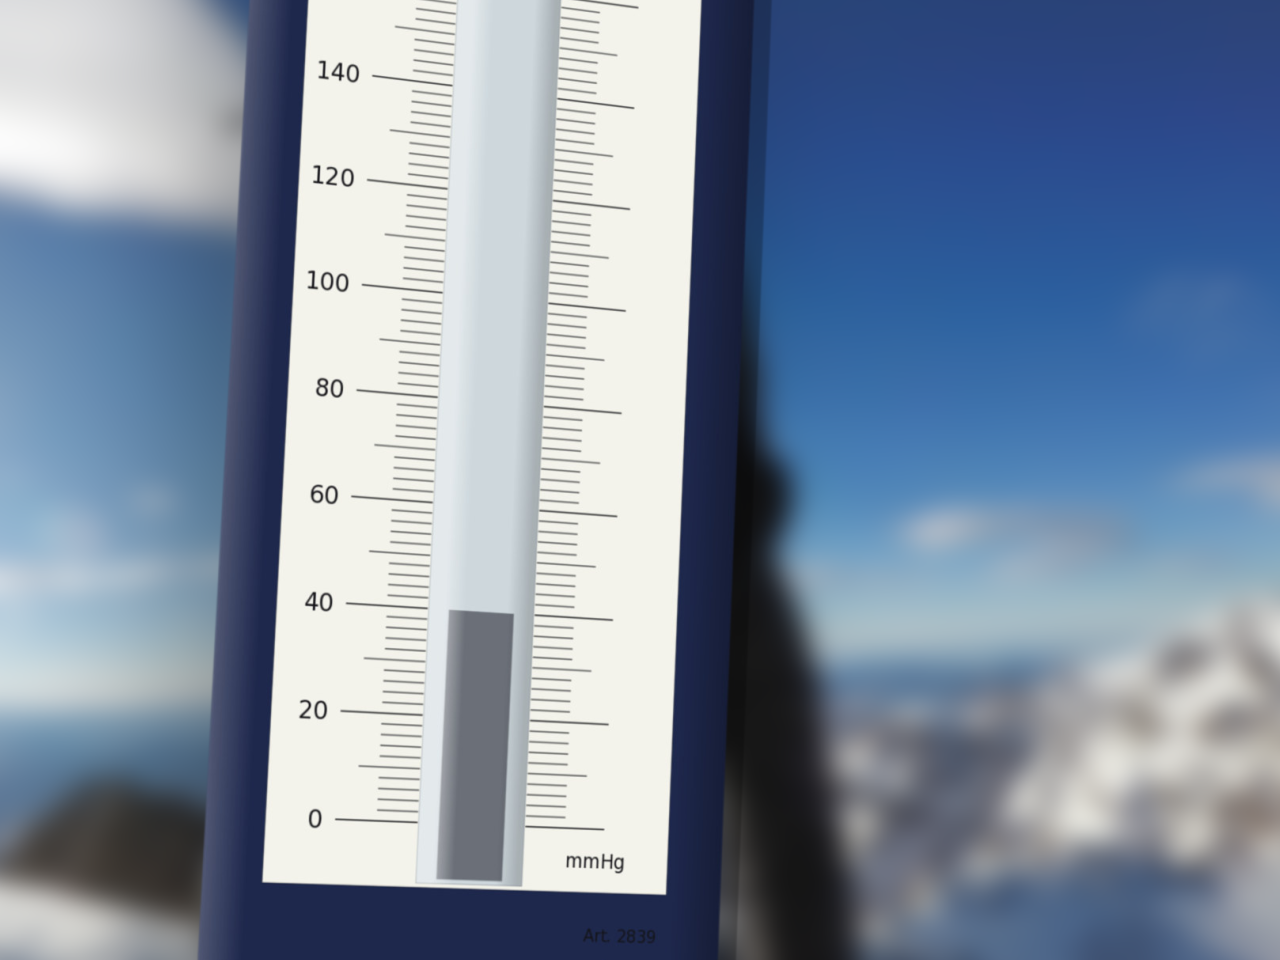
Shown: 40
